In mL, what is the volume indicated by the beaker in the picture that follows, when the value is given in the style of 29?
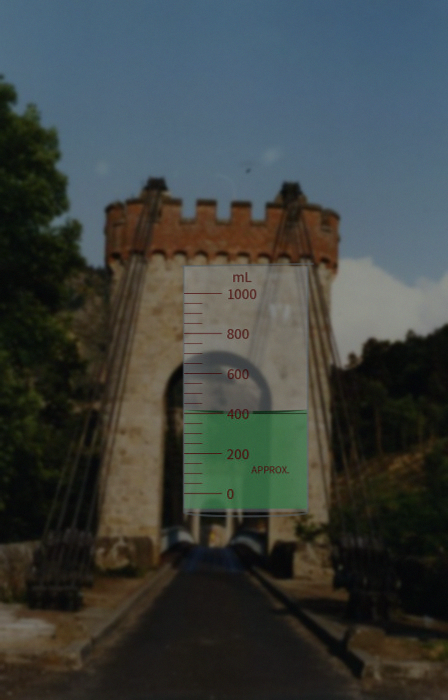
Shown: 400
